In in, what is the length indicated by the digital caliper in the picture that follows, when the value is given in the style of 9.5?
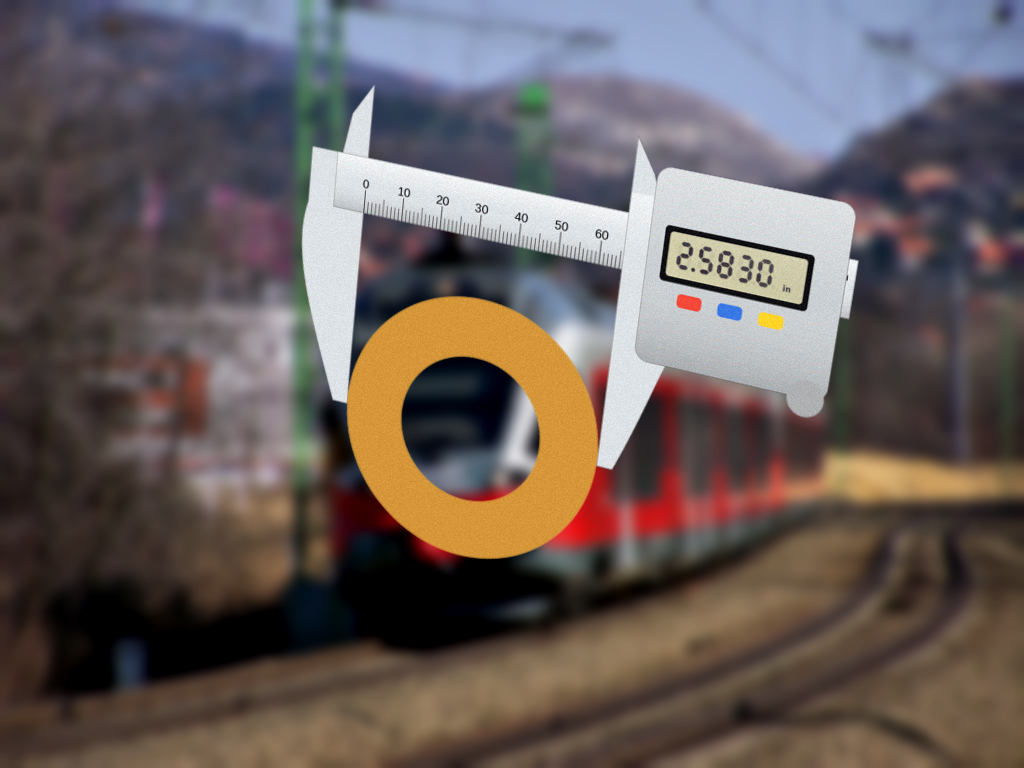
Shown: 2.5830
